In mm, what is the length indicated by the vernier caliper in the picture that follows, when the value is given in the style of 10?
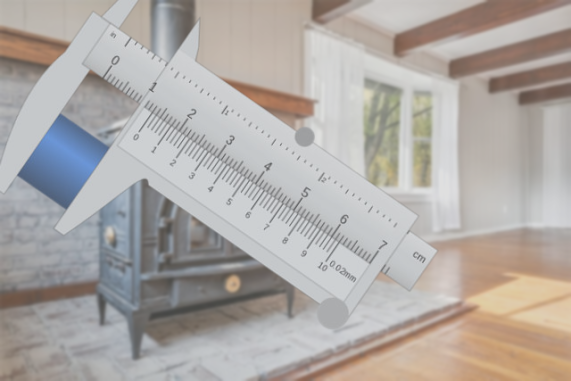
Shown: 13.0
